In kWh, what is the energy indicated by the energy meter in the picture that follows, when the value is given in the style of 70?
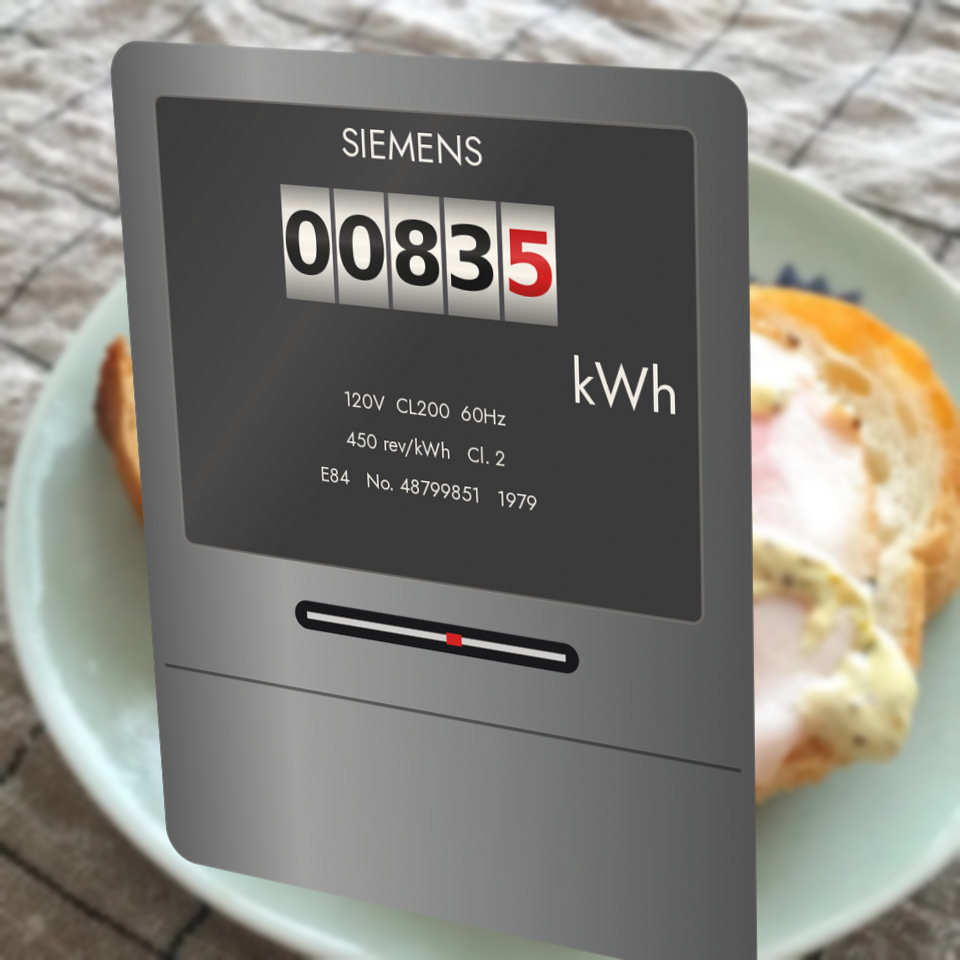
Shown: 83.5
